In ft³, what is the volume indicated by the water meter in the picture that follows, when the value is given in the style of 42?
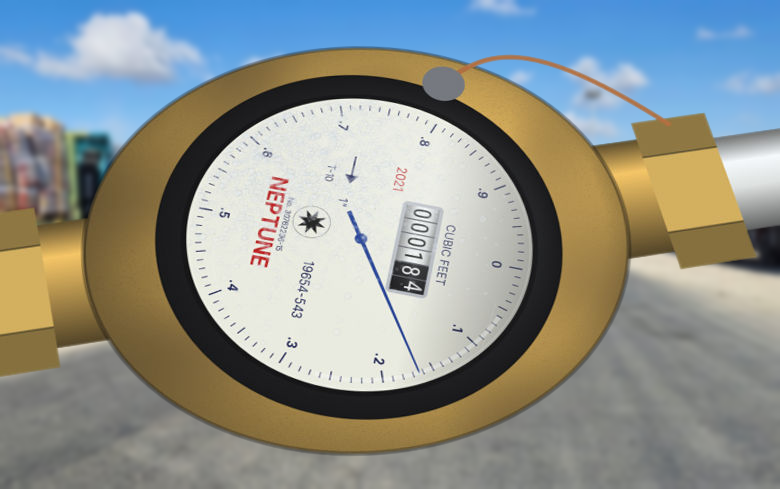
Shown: 184.16
